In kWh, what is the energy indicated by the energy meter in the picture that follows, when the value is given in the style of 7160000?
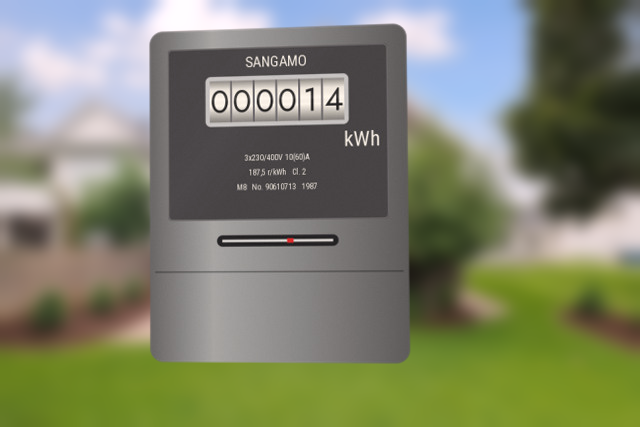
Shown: 14
